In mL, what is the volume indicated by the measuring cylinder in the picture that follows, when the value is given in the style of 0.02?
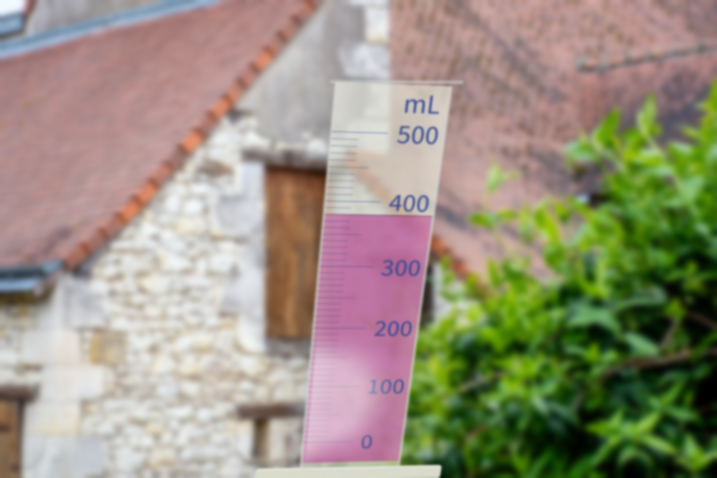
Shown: 380
